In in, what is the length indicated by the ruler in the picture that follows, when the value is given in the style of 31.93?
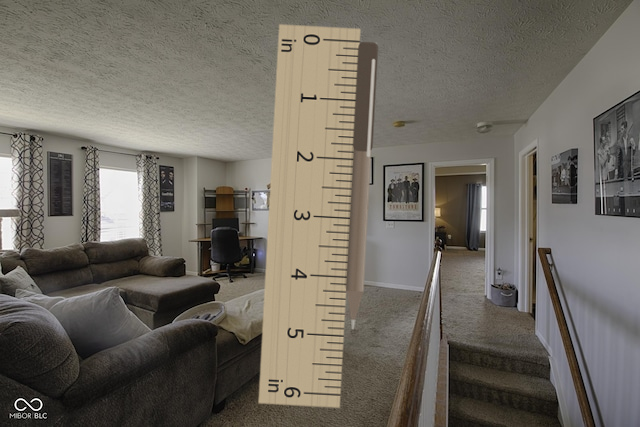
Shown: 4.875
